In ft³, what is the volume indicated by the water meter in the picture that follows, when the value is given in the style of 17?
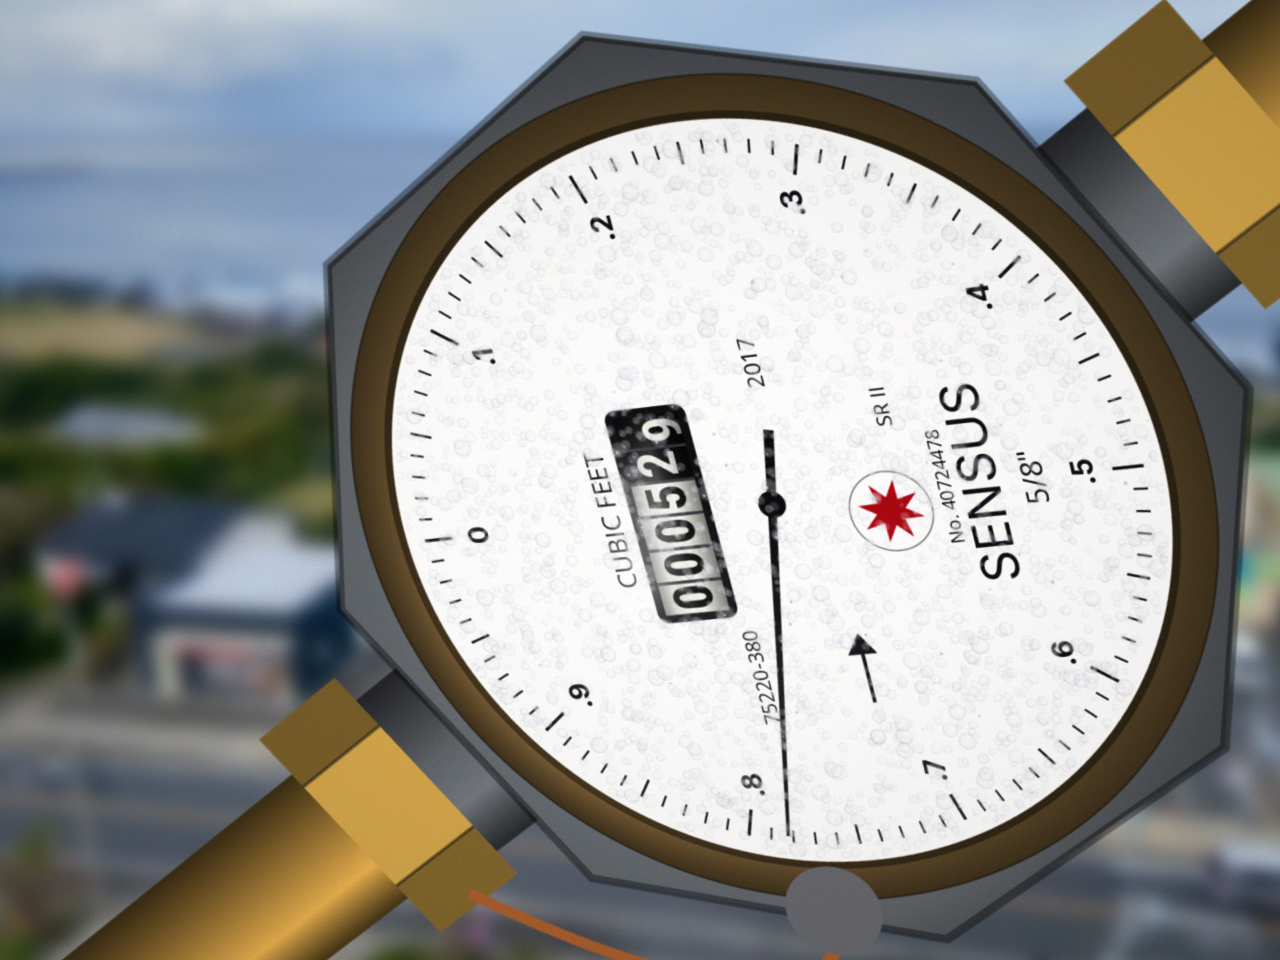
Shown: 528.78
